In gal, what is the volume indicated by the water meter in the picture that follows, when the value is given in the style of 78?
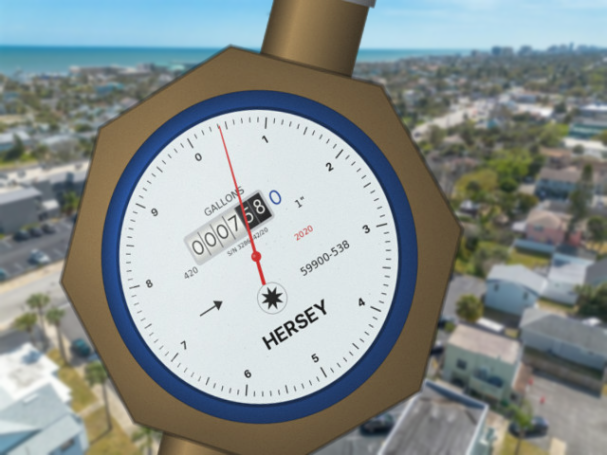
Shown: 7580.4
